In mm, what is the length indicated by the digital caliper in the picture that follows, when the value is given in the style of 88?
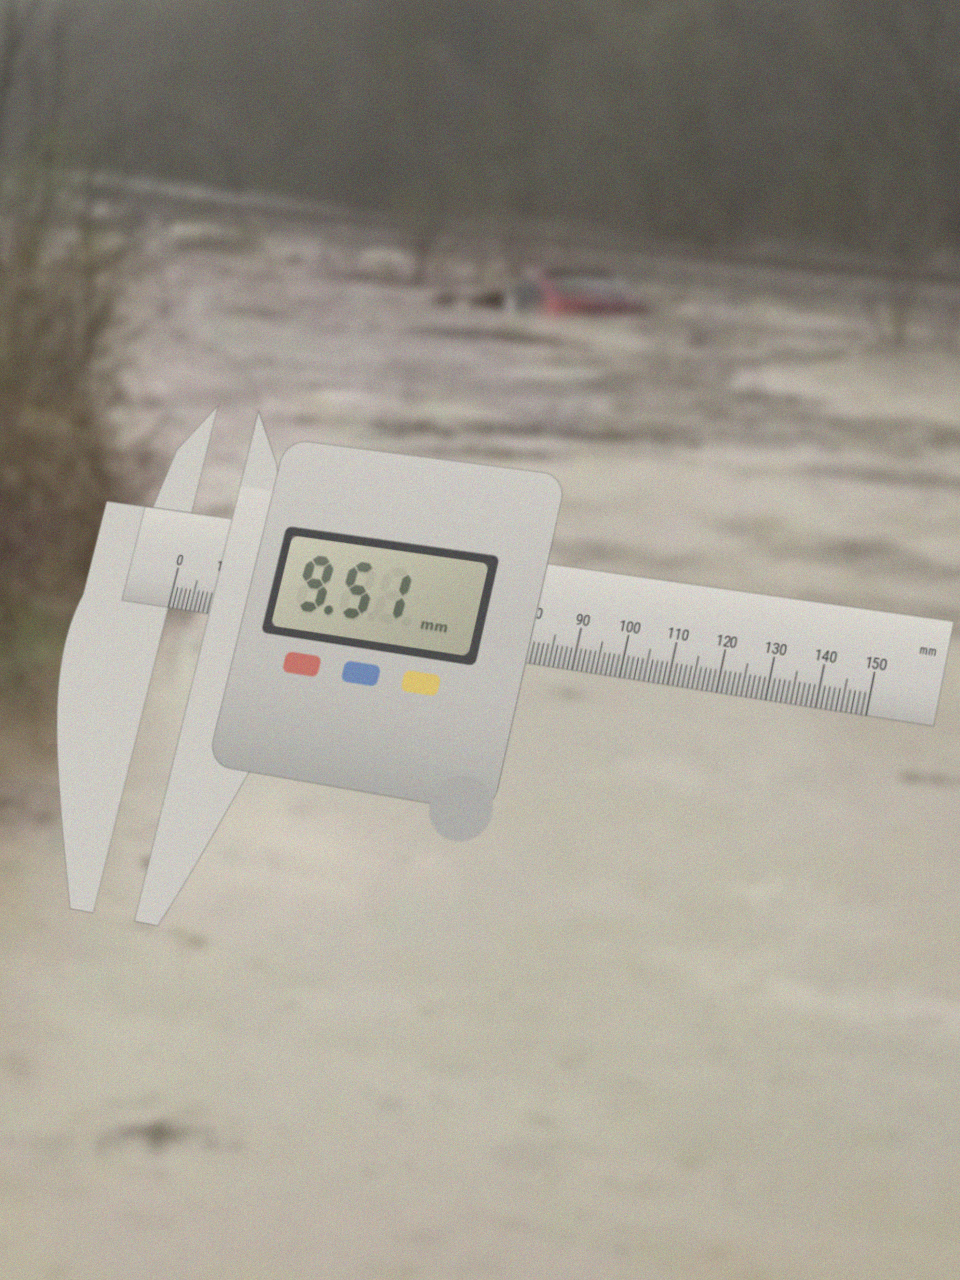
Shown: 9.51
